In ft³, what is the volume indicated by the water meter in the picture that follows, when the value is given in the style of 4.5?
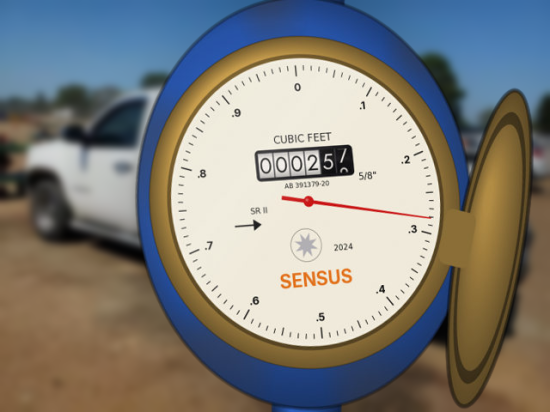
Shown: 257.28
